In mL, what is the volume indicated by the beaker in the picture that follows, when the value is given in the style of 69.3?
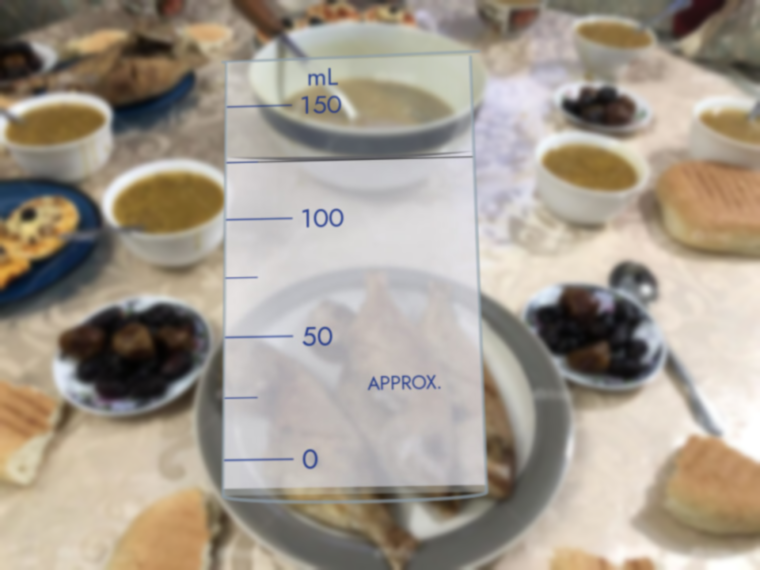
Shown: 125
